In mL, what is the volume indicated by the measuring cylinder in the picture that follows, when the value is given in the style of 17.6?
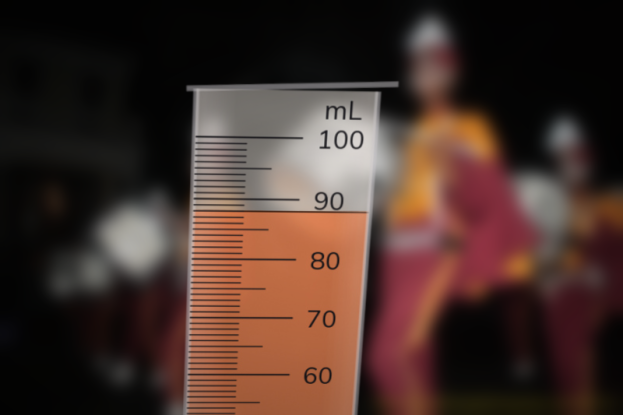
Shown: 88
